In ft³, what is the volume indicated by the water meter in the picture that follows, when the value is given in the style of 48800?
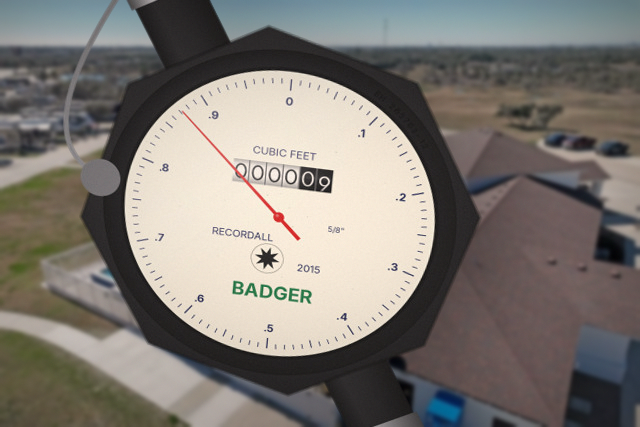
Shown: 8.87
